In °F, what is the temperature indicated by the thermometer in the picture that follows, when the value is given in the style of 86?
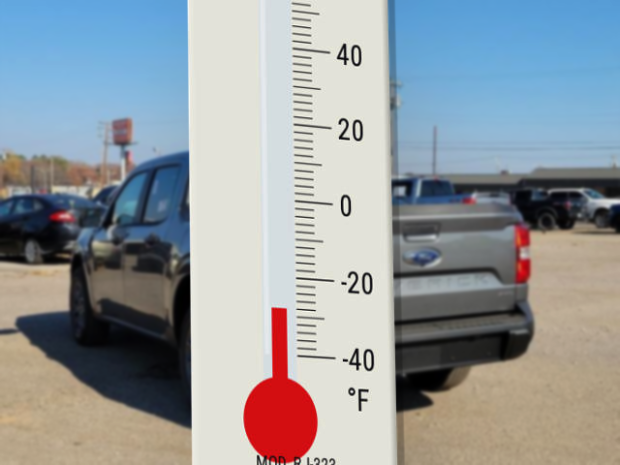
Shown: -28
